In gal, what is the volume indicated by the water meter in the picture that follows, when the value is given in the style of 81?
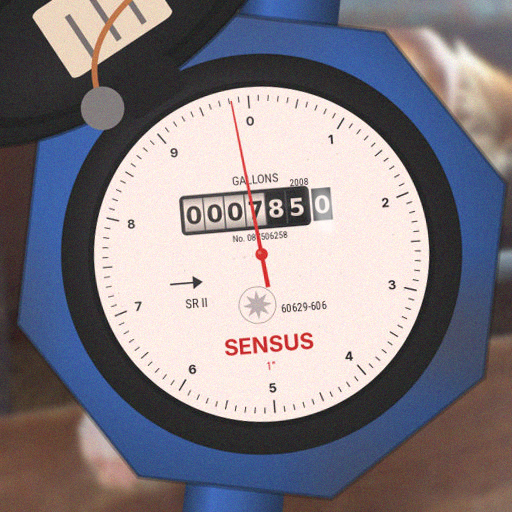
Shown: 7849.8
